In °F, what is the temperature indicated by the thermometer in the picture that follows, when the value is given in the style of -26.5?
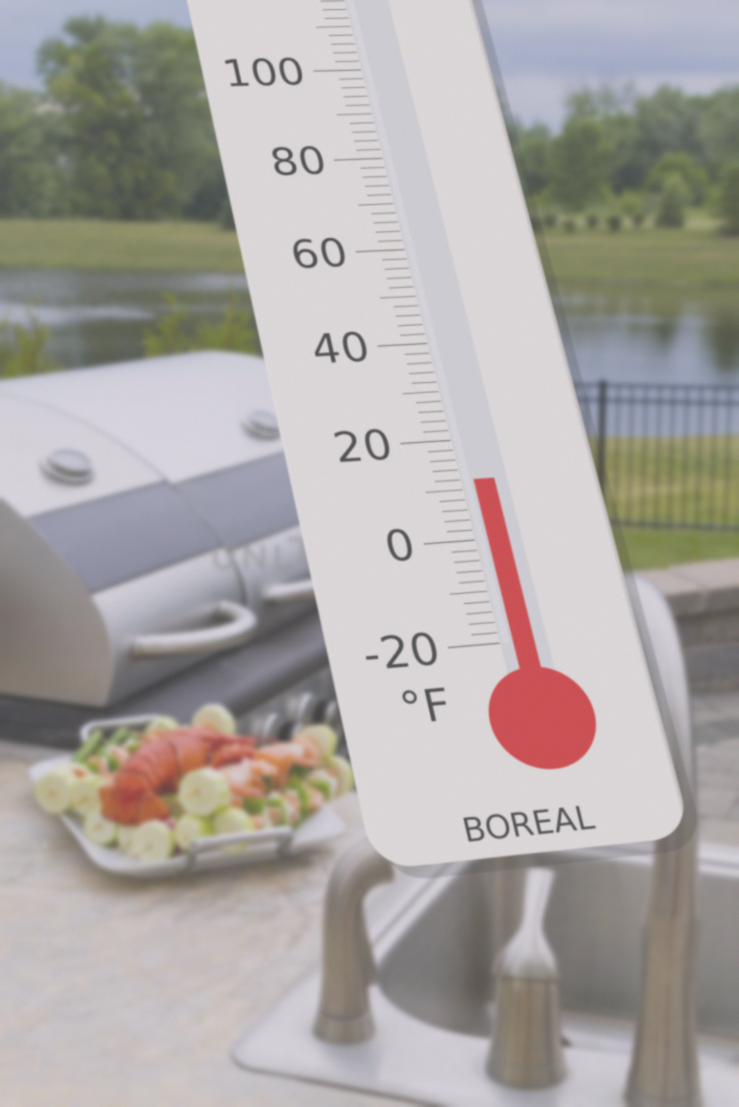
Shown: 12
